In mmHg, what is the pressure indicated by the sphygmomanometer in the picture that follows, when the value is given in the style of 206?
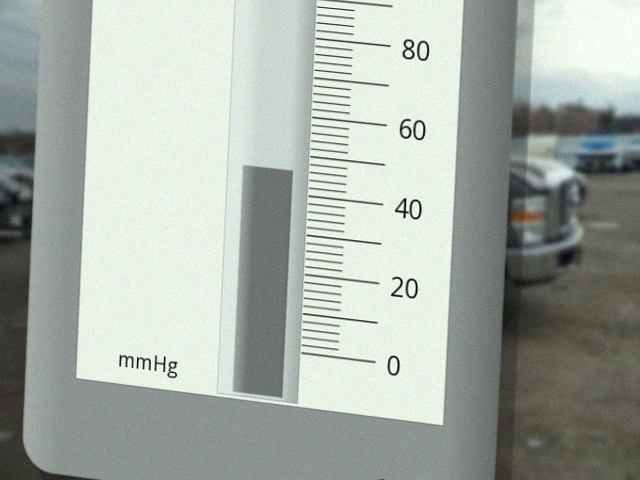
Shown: 46
